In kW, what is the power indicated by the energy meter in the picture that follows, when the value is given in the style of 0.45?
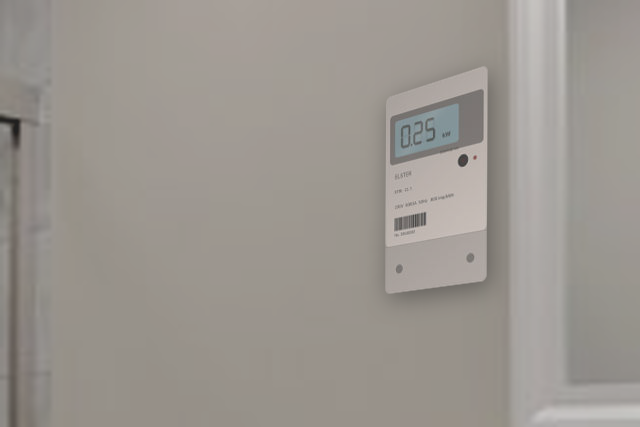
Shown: 0.25
